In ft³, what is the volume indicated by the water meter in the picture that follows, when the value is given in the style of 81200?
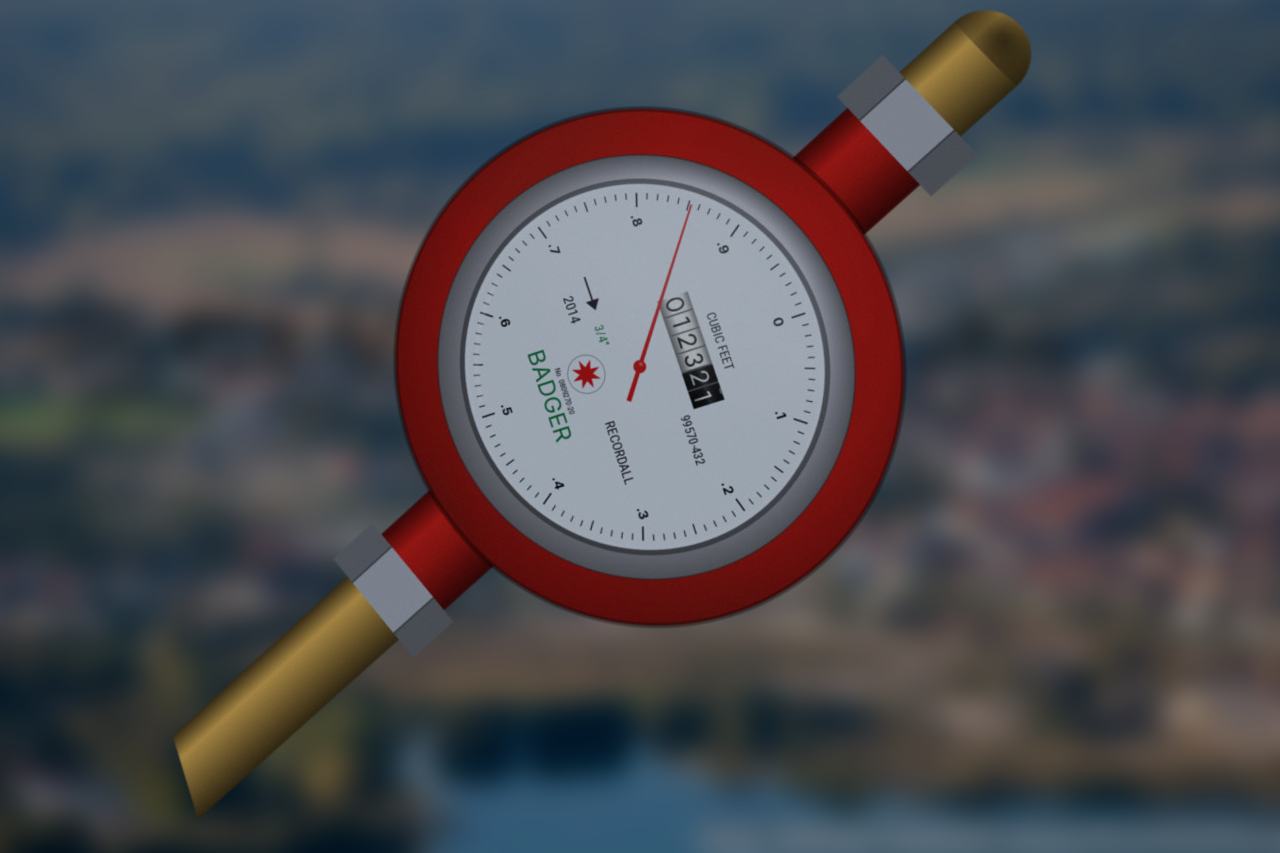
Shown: 12320.85
